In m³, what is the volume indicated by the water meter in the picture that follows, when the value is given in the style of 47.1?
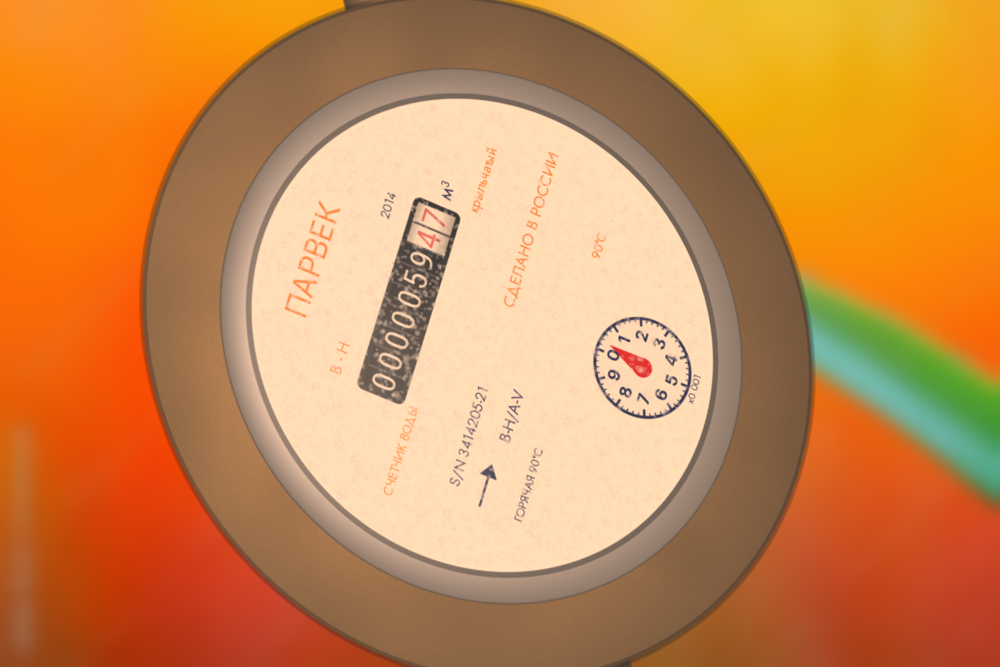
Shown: 59.470
